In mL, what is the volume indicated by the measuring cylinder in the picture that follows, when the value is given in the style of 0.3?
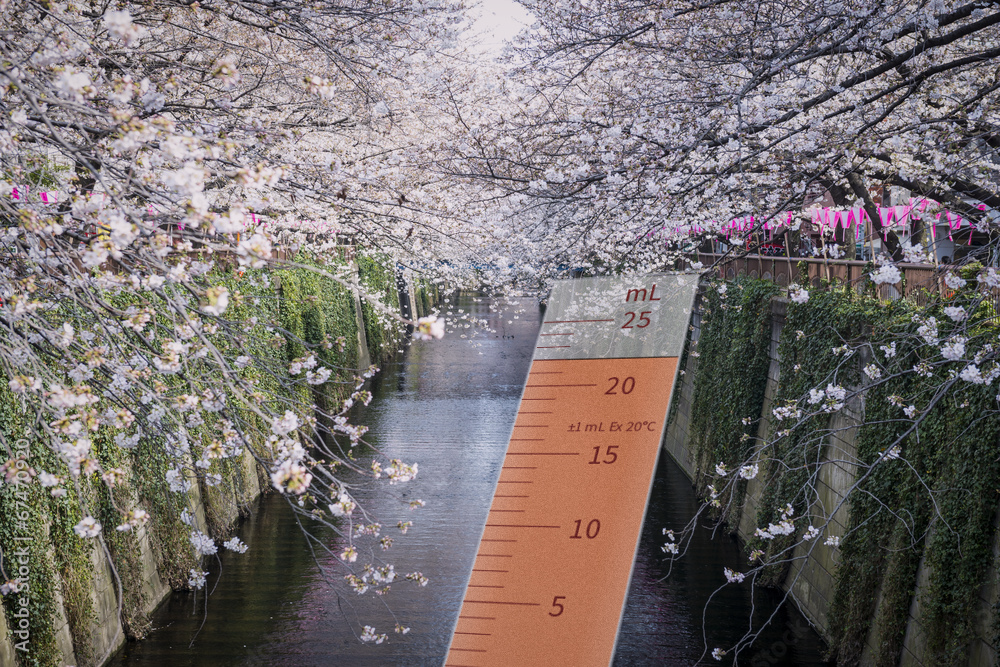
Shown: 22
